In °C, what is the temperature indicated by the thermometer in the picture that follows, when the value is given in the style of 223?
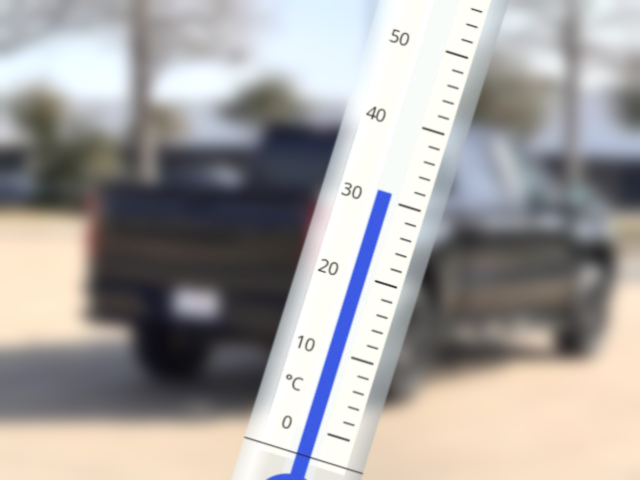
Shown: 31
